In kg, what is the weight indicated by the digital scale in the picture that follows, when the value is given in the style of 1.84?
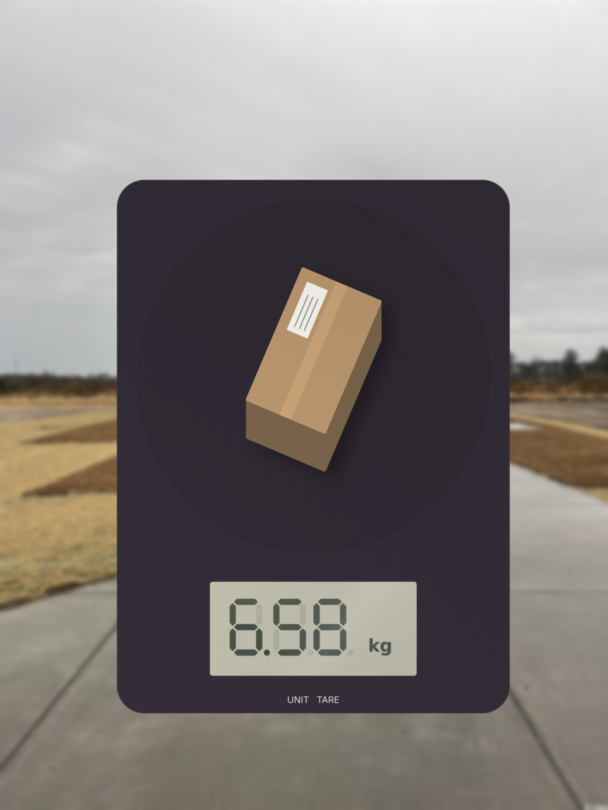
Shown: 6.58
